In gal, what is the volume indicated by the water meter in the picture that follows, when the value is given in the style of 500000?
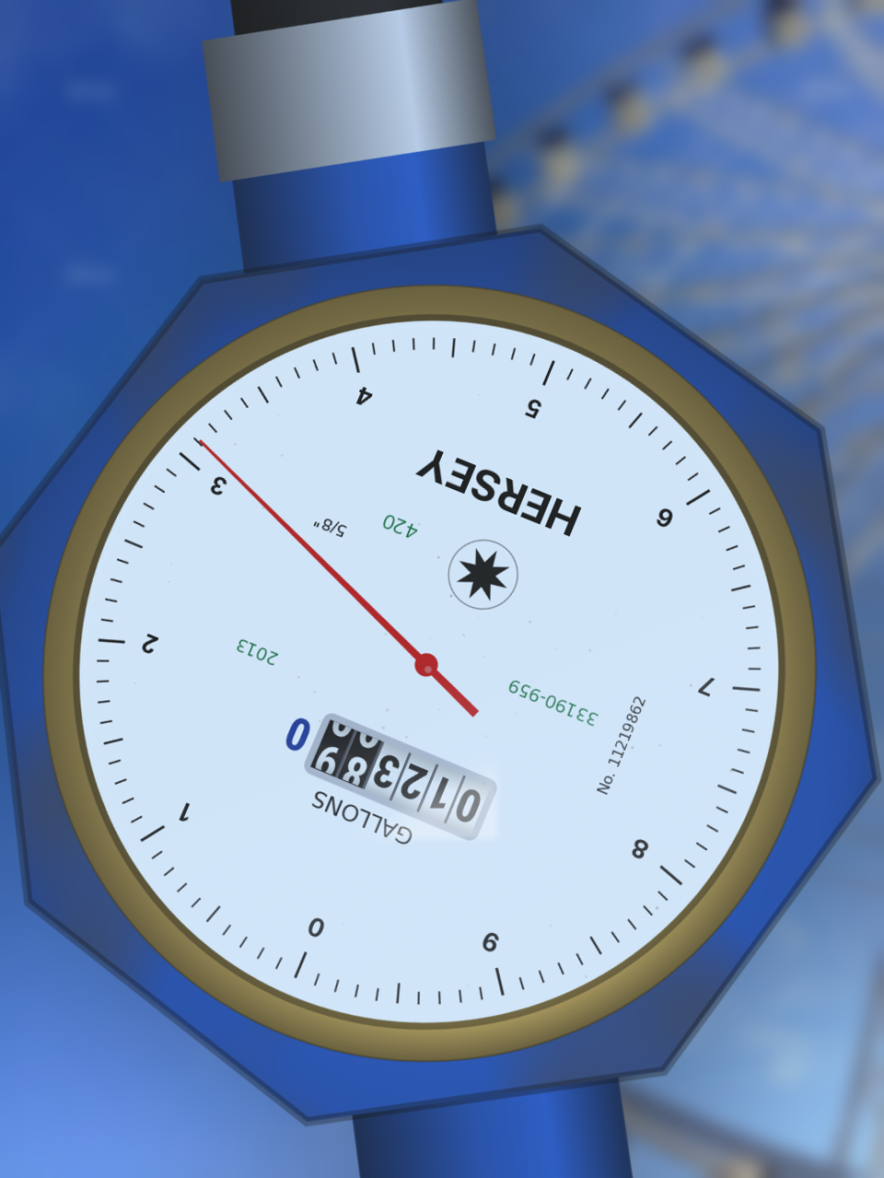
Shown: 123893.1
